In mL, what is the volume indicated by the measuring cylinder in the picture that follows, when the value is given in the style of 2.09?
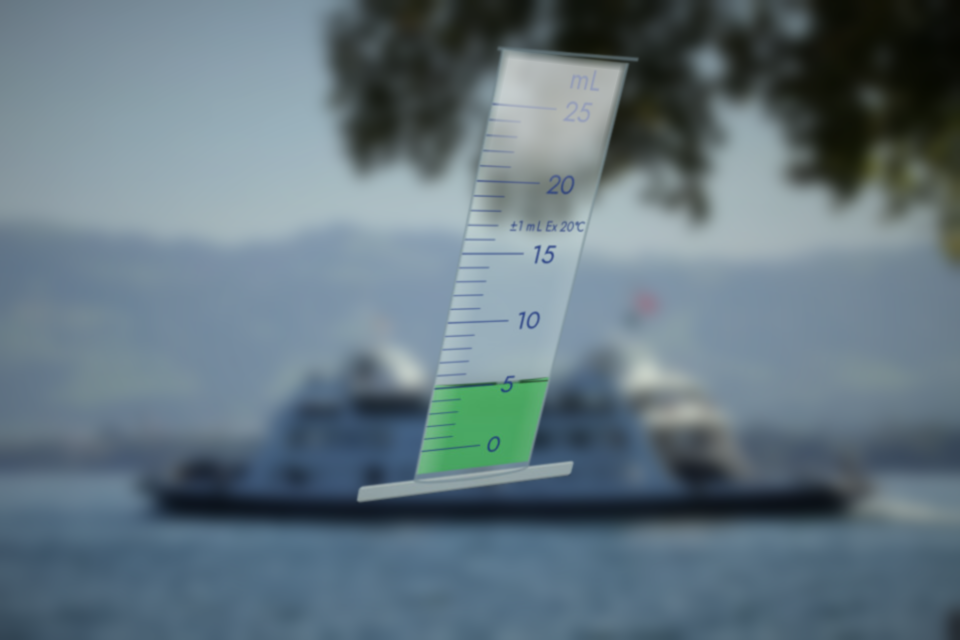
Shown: 5
